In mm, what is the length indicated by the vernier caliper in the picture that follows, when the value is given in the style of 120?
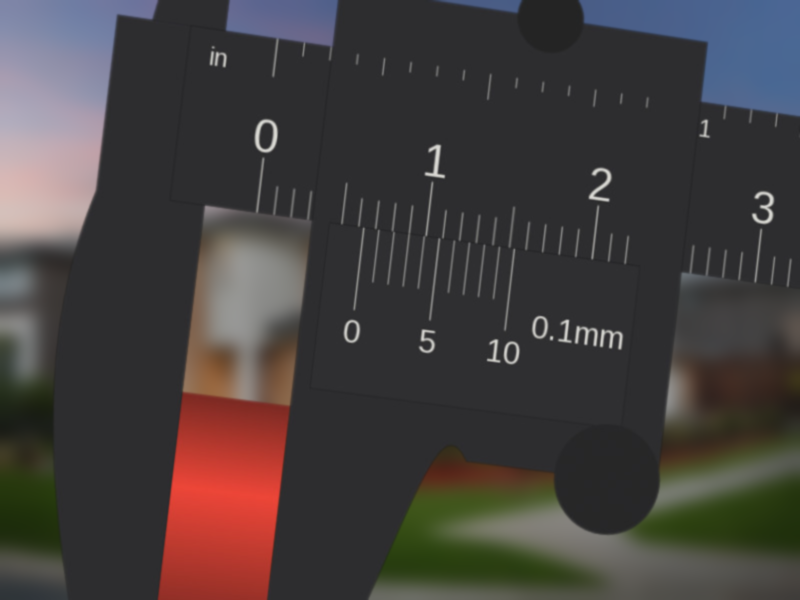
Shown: 6.3
